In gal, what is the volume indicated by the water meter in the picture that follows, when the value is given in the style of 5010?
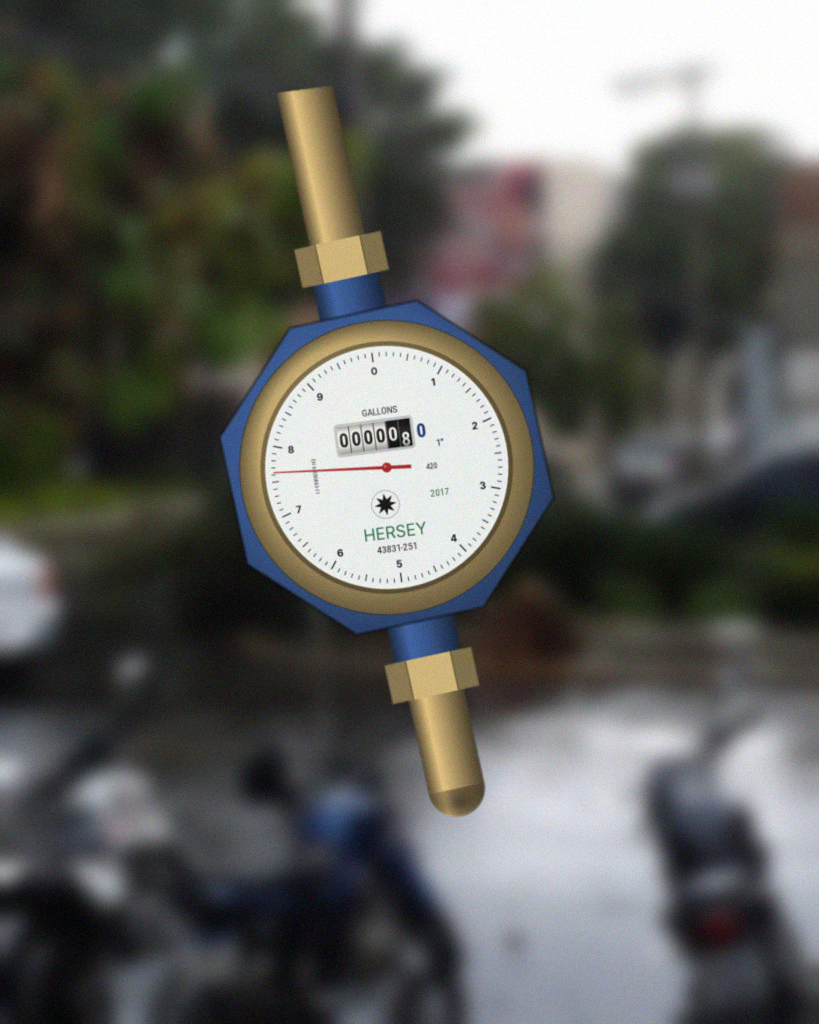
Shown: 77.6
